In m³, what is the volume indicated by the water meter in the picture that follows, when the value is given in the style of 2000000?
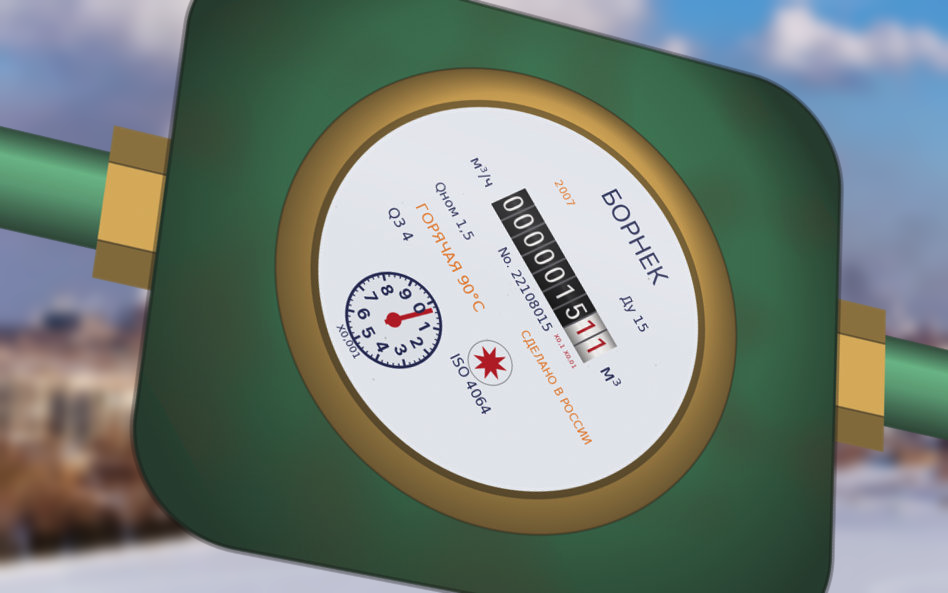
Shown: 15.110
